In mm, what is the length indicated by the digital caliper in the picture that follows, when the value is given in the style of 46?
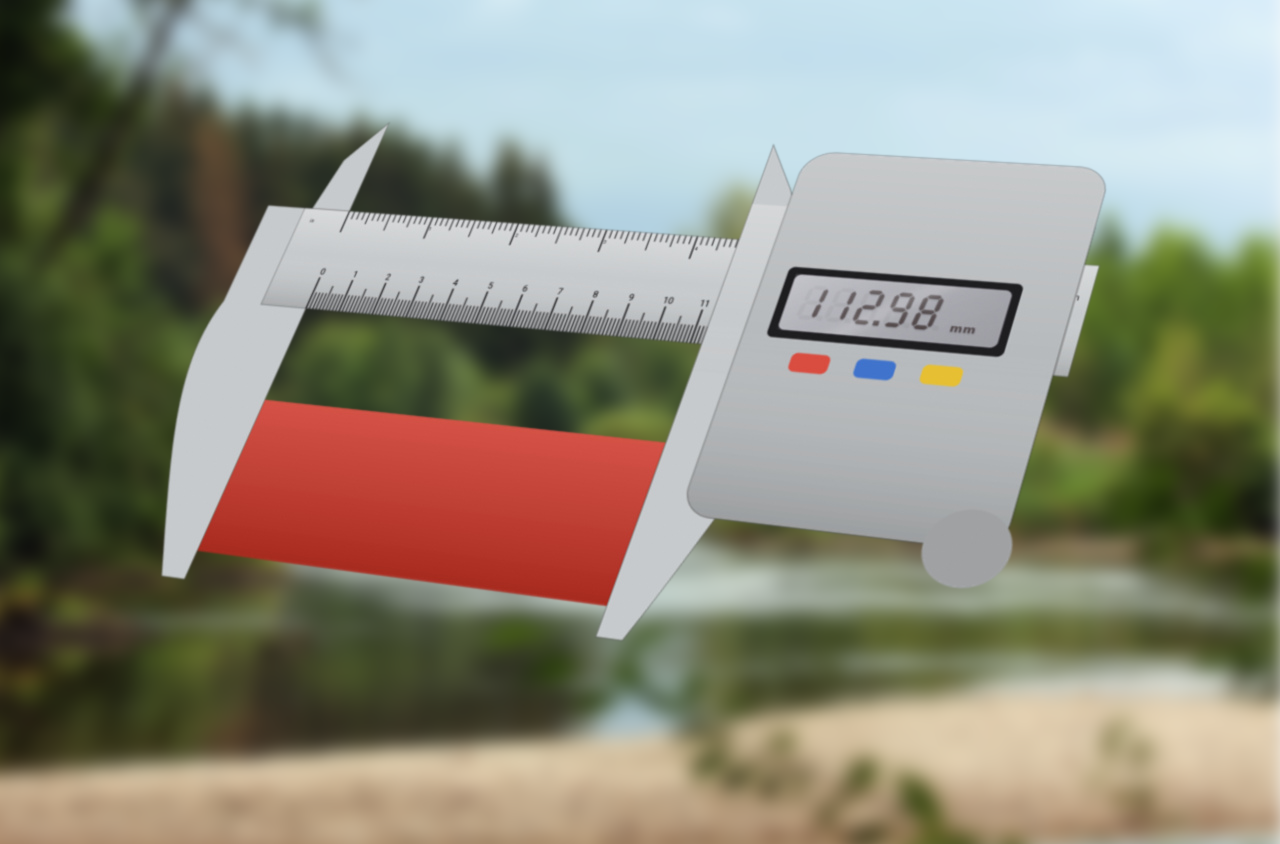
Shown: 112.98
